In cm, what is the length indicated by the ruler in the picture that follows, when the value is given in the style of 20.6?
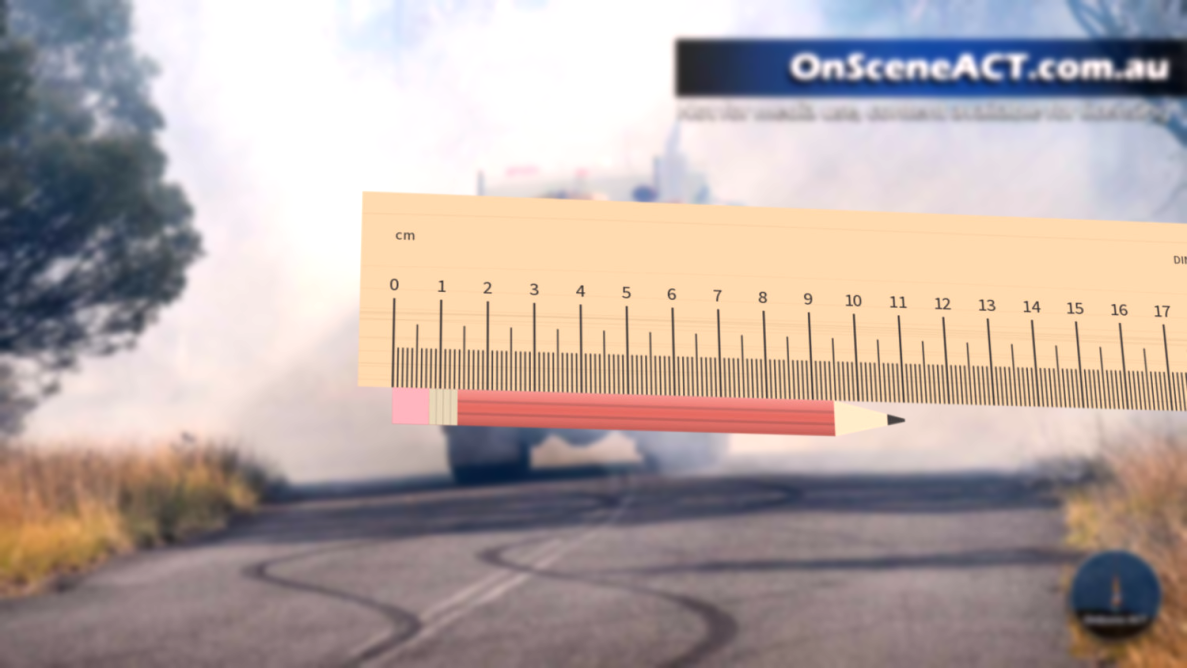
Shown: 11
